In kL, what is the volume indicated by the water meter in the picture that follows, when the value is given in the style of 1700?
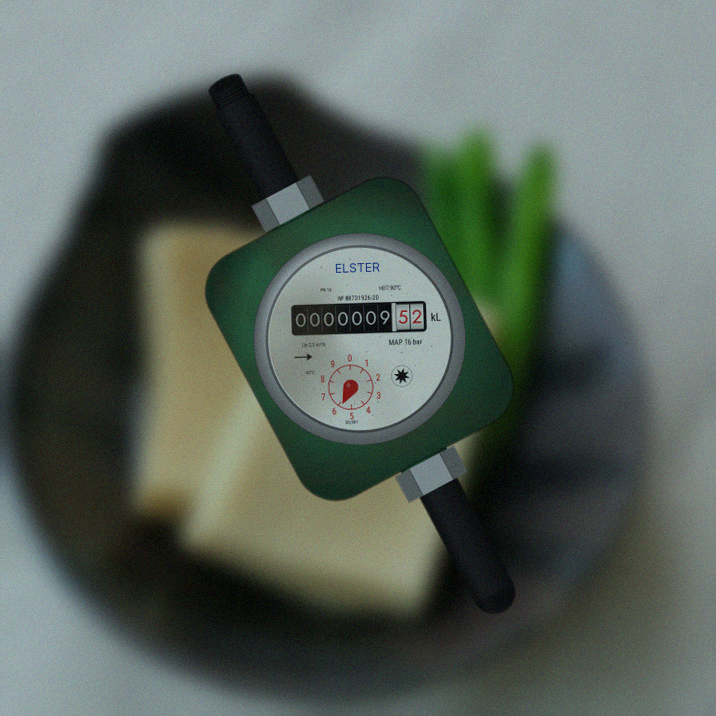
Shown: 9.525
